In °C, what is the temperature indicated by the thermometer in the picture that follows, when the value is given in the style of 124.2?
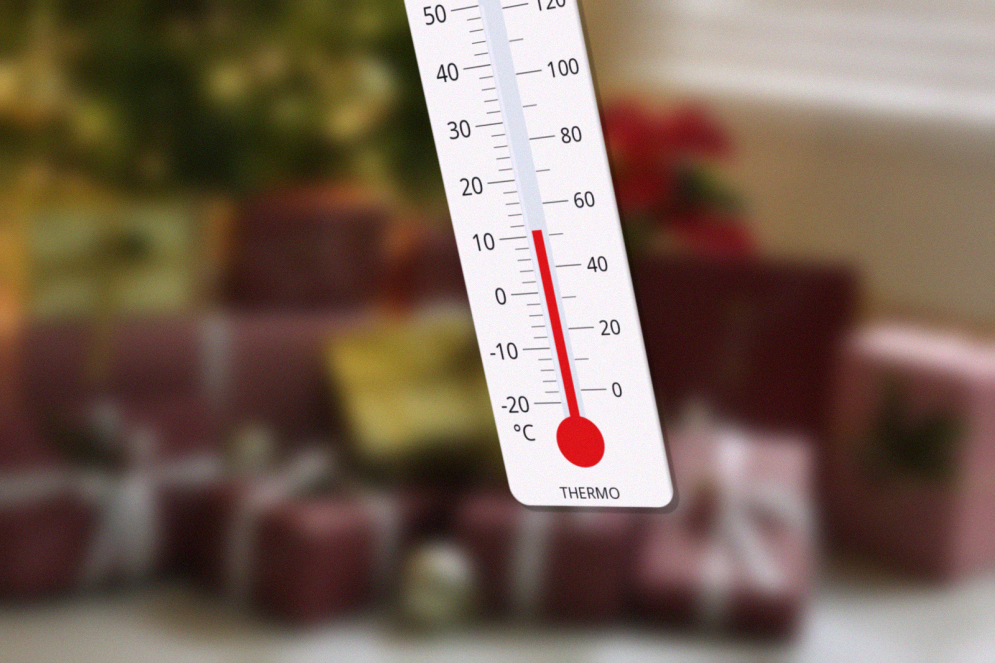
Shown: 11
